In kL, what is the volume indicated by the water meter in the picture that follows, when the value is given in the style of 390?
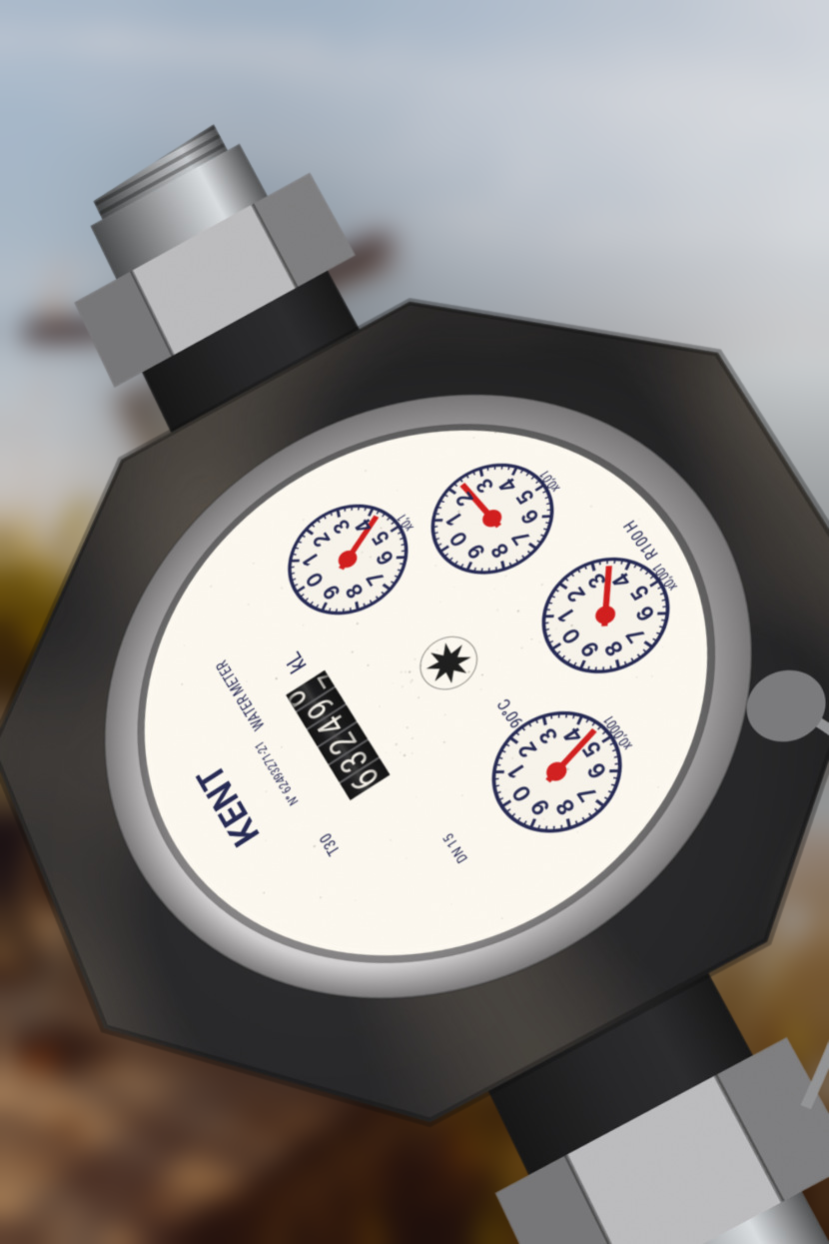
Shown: 632496.4234
